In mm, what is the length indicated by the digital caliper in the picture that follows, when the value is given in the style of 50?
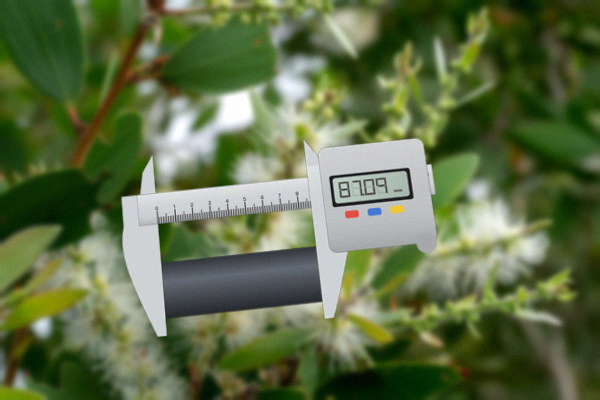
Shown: 87.09
